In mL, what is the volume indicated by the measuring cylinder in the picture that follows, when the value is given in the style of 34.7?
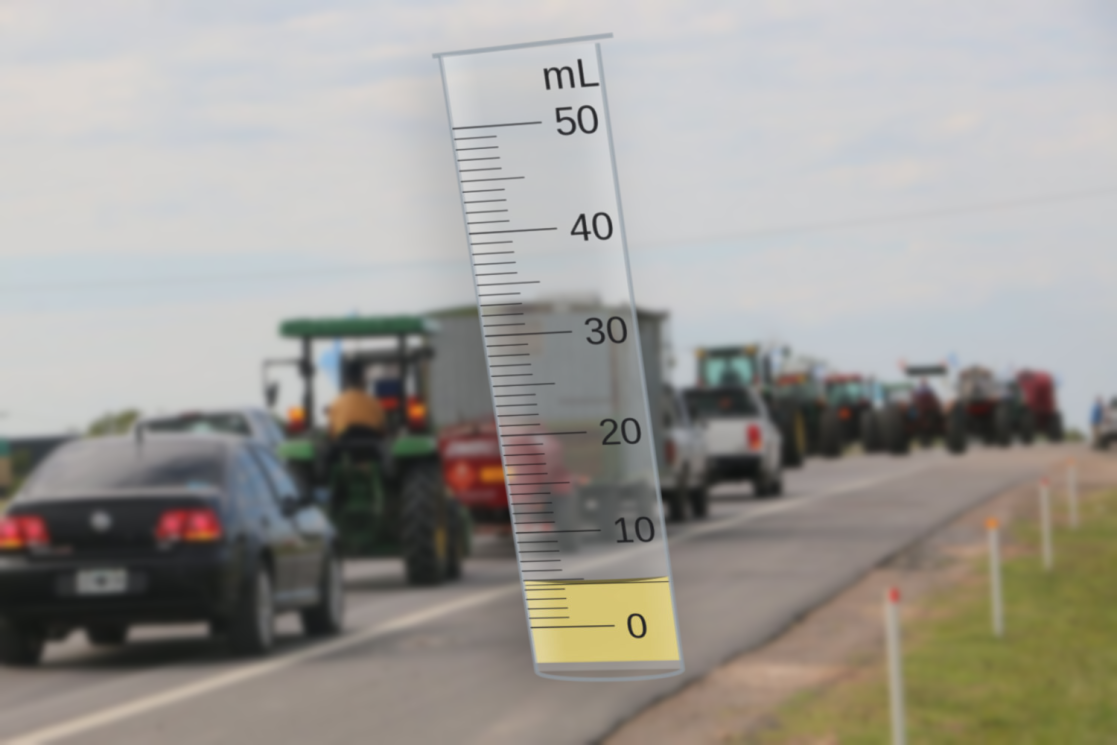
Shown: 4.5
